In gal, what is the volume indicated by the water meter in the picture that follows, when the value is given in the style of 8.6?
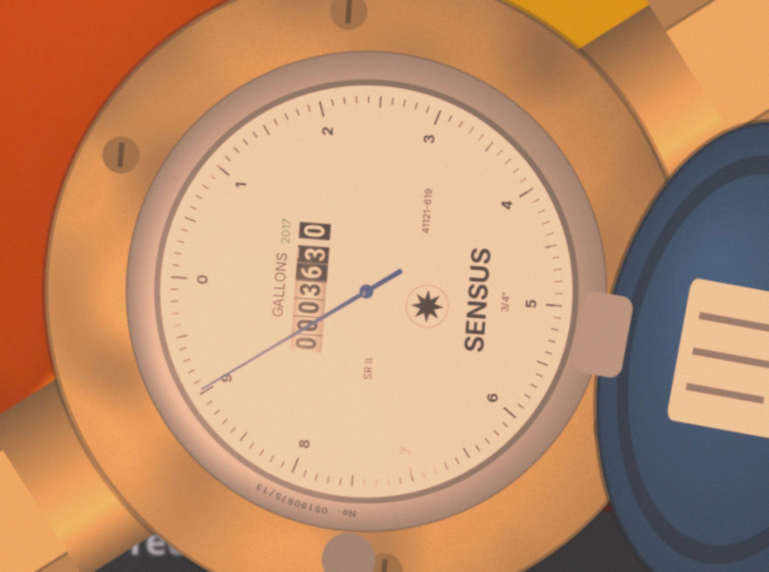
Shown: 3629.0
